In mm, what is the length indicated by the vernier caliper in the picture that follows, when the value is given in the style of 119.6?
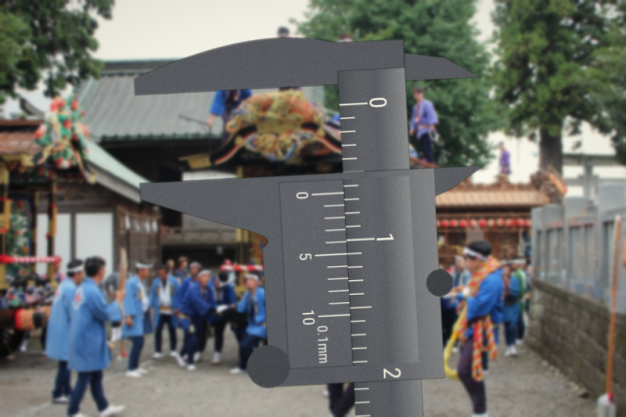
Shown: 6.5
